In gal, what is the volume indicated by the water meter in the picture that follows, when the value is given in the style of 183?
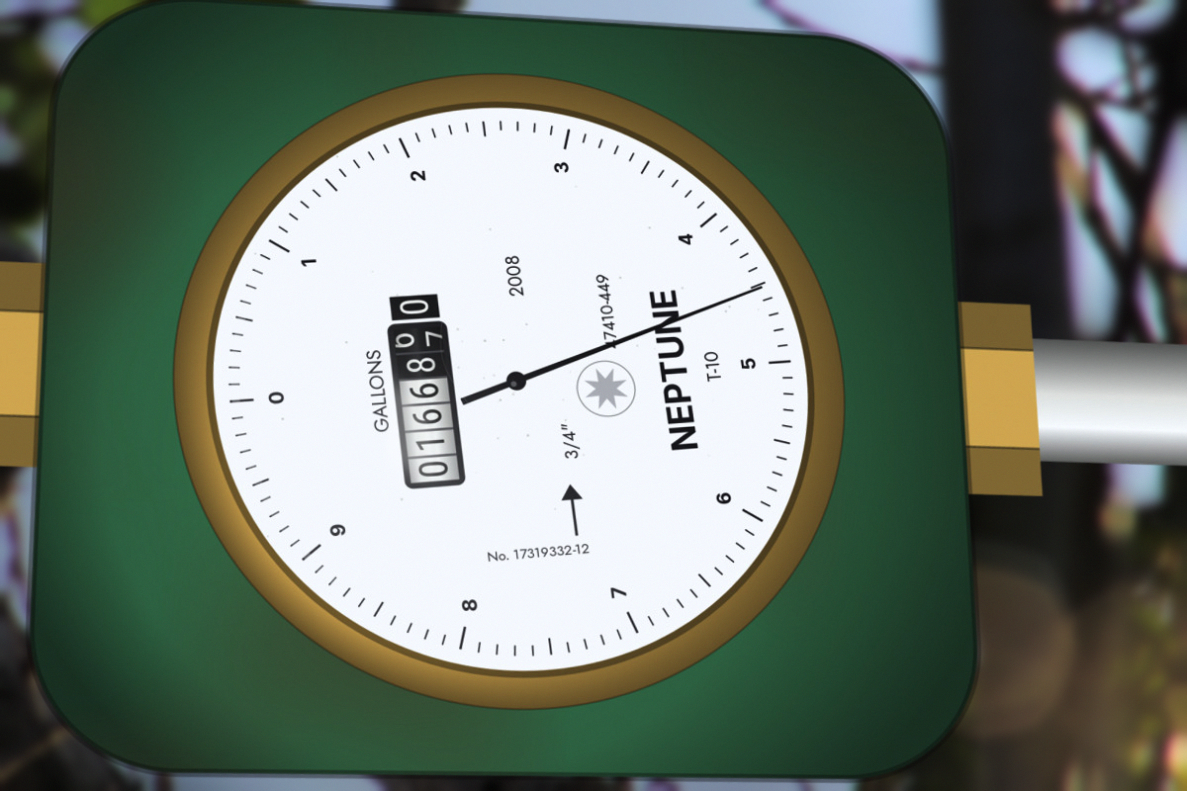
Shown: 166864.5
